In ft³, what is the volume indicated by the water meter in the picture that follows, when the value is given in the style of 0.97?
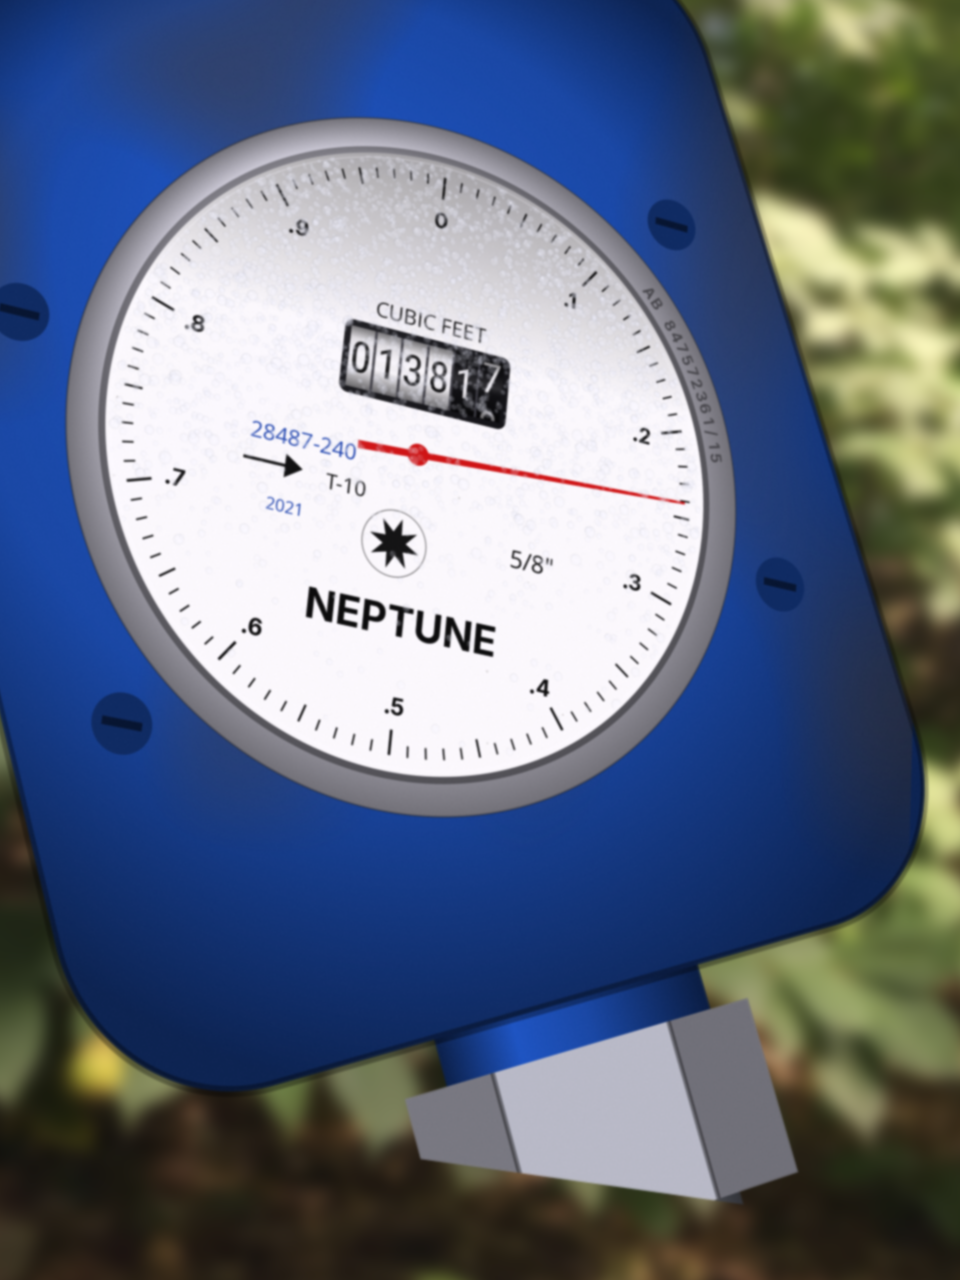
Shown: 13817.24
